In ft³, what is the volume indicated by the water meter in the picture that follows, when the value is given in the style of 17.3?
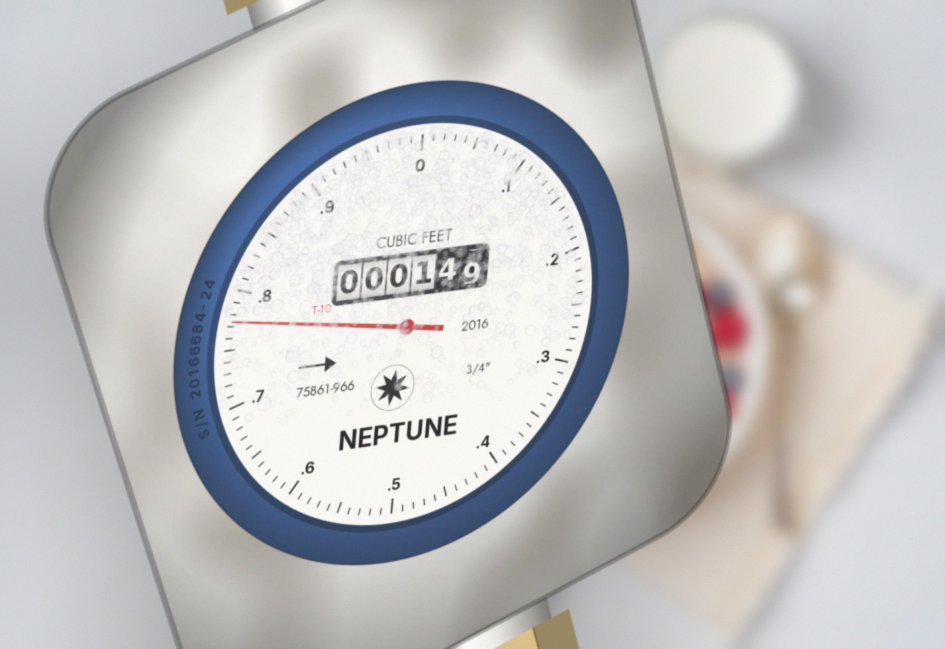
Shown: 148.77
